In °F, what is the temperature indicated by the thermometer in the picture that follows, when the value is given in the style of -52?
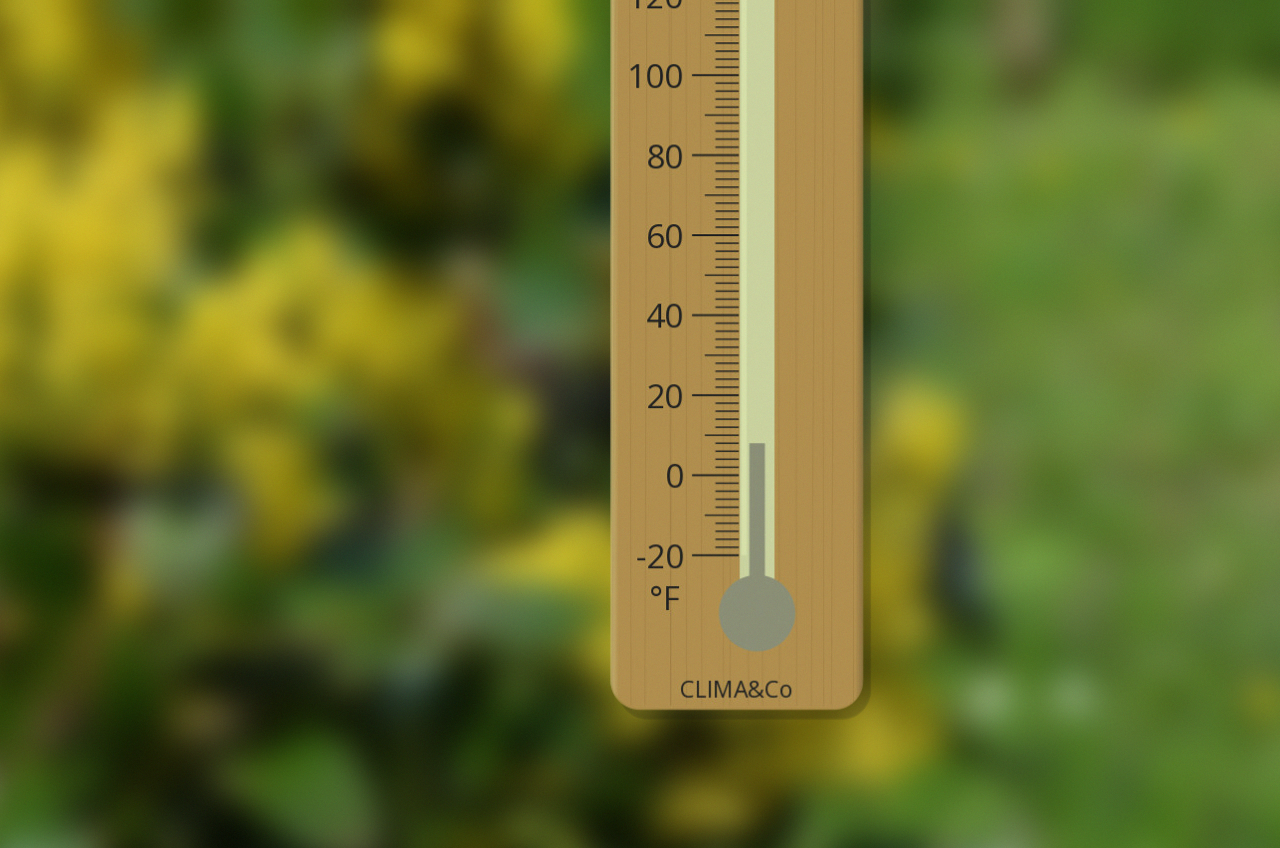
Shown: 8
